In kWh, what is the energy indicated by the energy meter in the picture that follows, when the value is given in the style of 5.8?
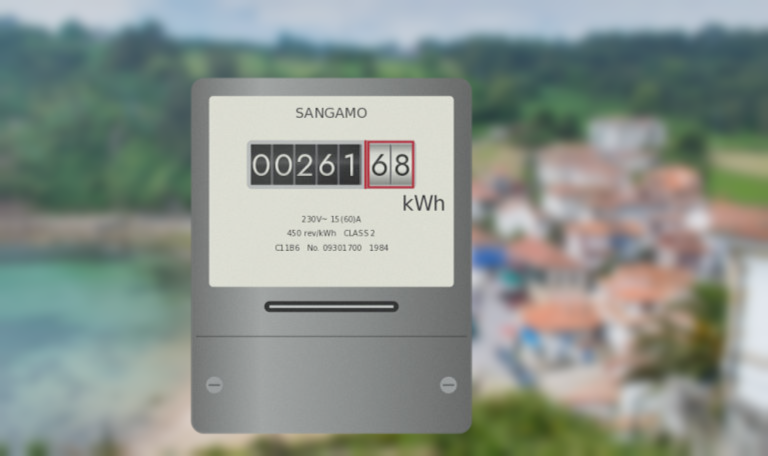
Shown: 261.68
